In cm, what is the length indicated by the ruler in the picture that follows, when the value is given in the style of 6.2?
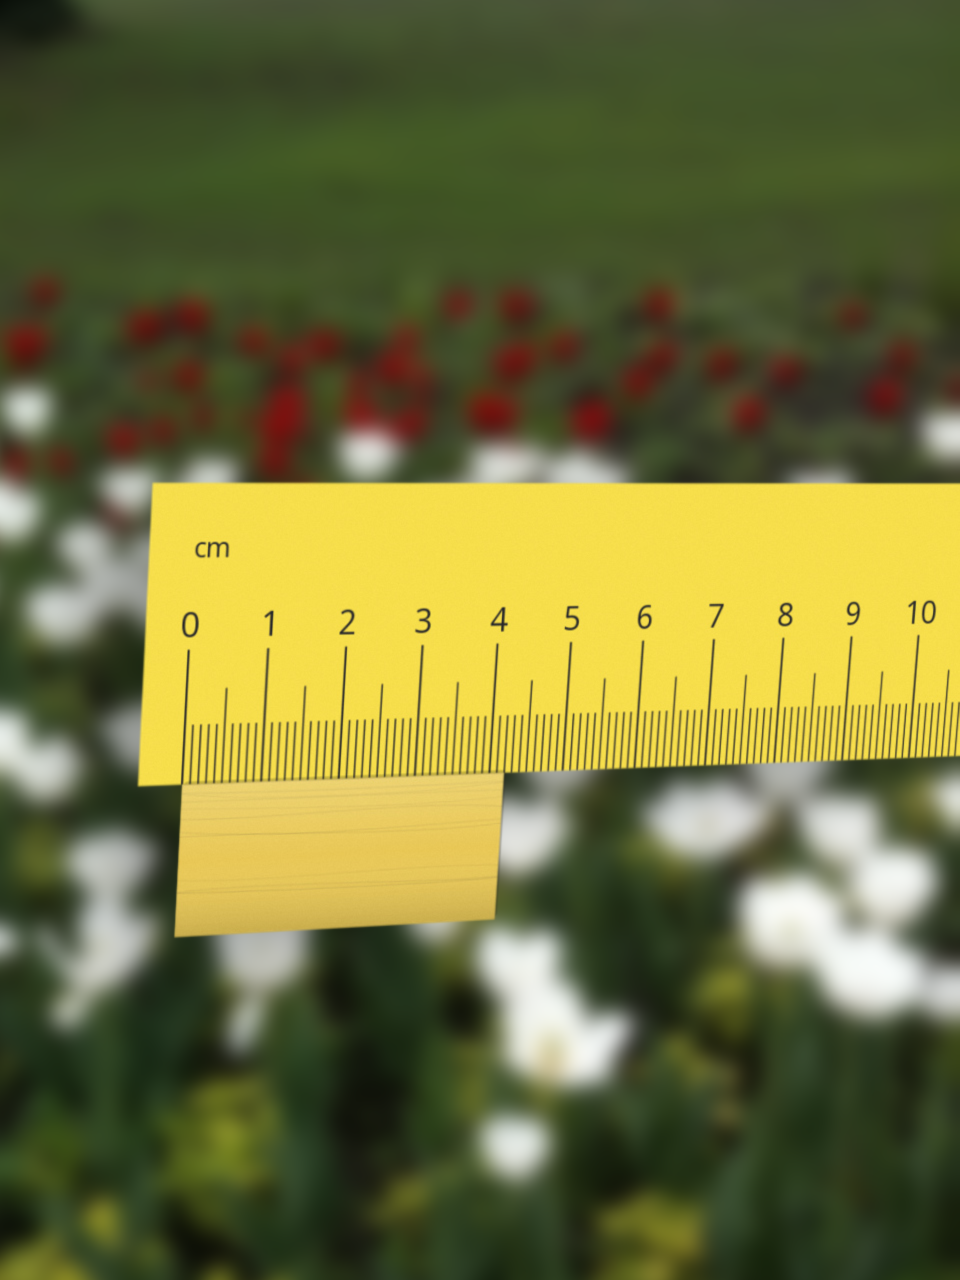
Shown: 4.2
